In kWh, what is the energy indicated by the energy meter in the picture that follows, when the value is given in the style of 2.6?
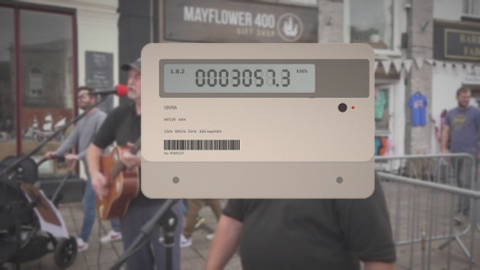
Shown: 3057.3
